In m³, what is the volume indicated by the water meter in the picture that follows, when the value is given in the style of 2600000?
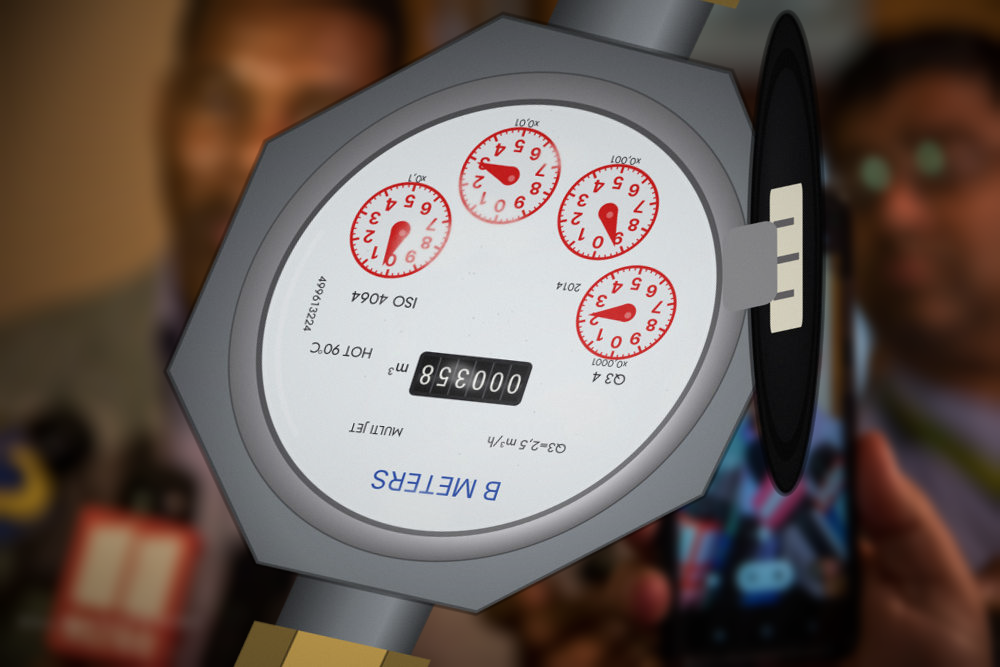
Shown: 358.0292
